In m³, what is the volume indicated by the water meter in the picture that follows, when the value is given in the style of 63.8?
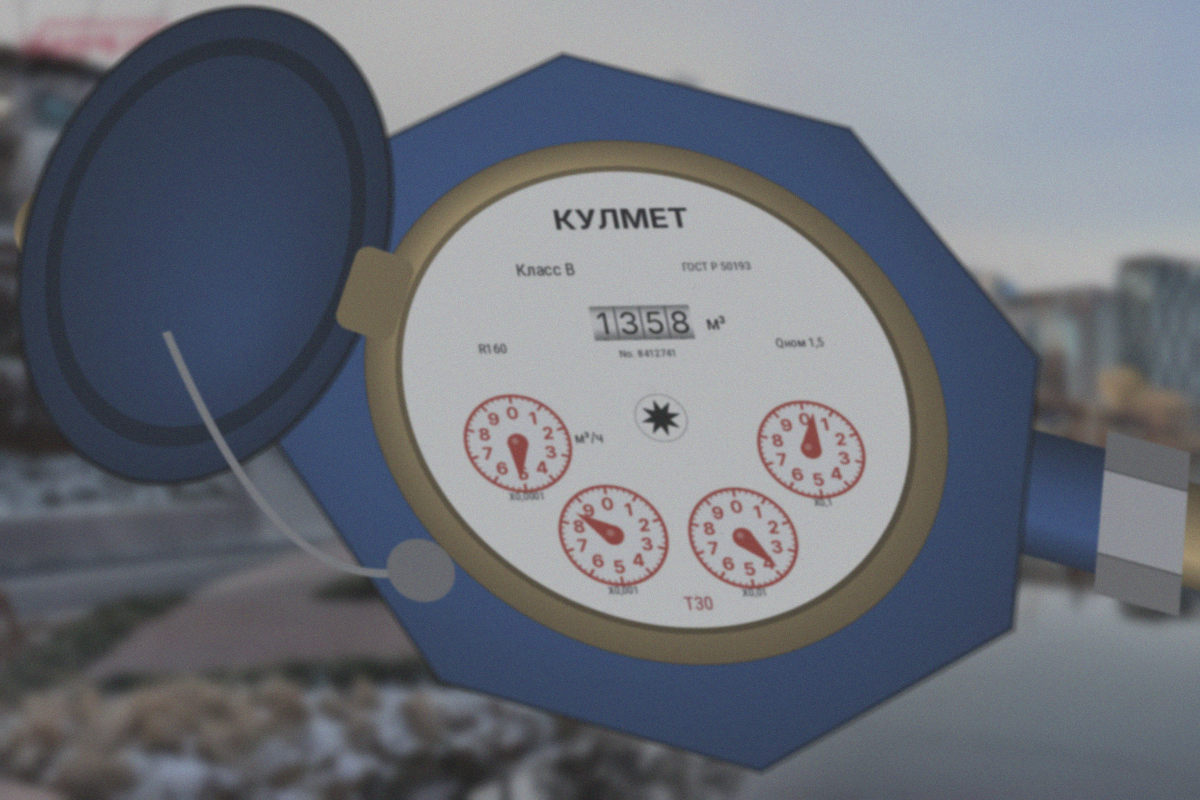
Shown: 1358.0385
